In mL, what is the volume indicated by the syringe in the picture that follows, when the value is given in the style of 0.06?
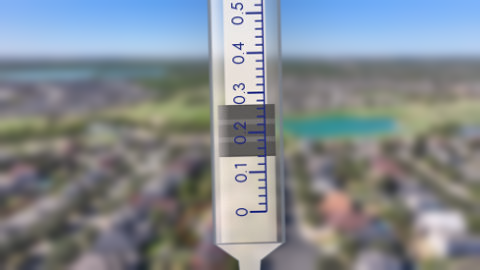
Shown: 0.14
